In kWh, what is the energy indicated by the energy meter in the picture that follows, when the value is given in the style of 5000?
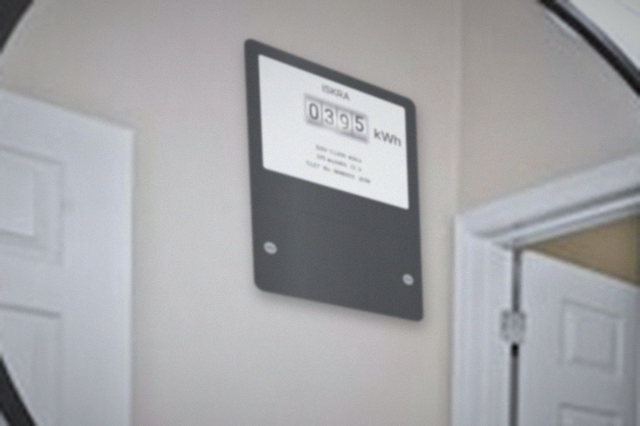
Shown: 395
